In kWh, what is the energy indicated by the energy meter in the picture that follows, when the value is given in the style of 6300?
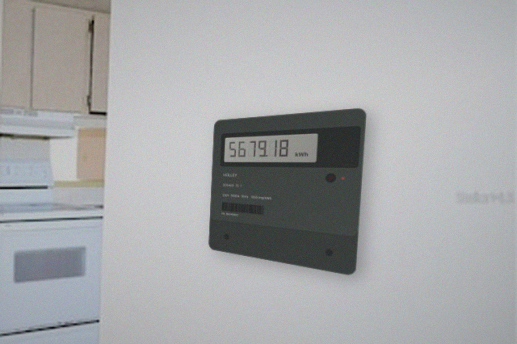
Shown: 5679.18
